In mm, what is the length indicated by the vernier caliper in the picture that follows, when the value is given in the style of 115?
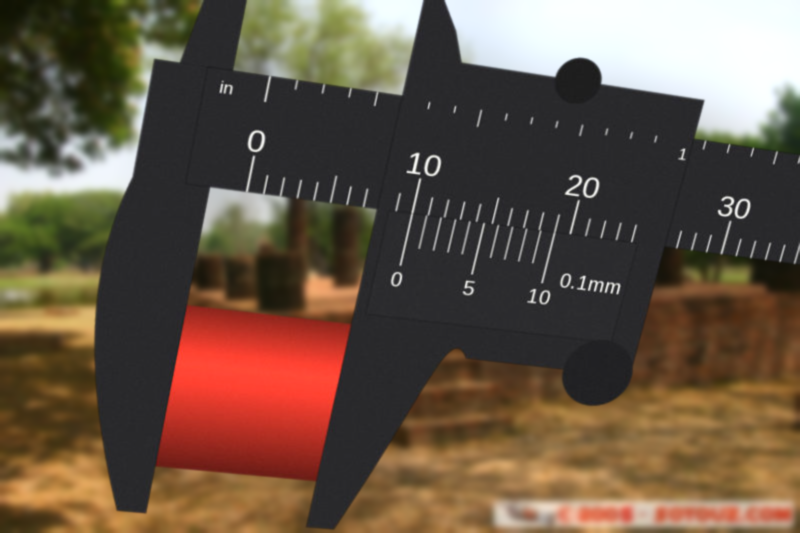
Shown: 10.0
